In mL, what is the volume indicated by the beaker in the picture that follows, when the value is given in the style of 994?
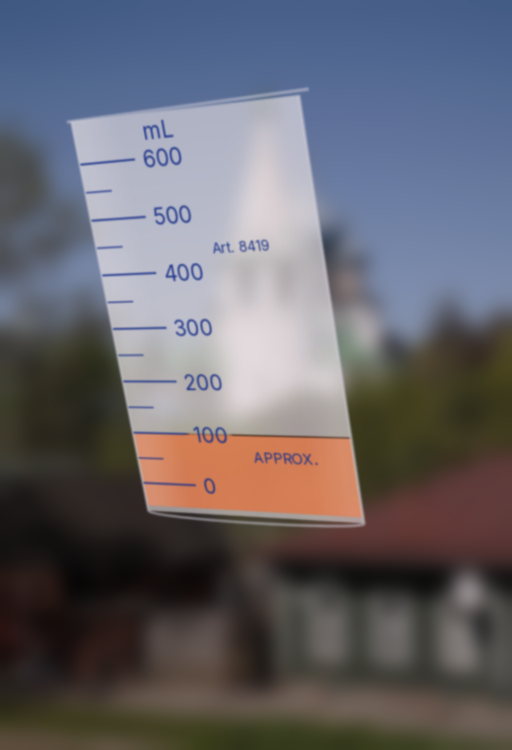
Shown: 100
